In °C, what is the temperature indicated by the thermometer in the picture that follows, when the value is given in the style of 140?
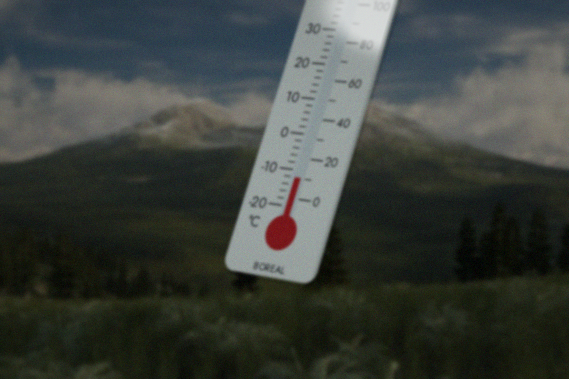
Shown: -12
